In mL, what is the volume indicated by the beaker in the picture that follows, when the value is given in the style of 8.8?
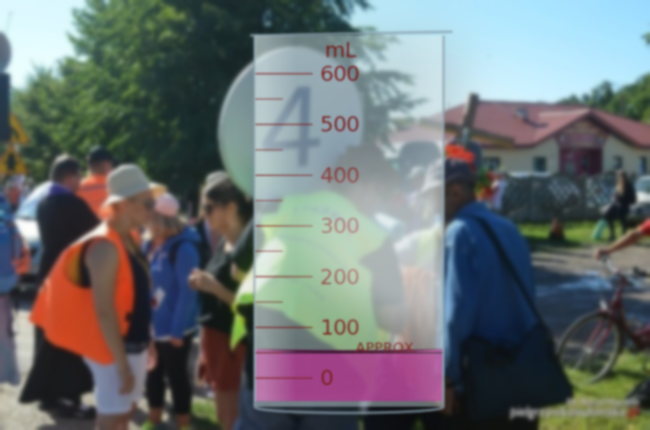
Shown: 50
